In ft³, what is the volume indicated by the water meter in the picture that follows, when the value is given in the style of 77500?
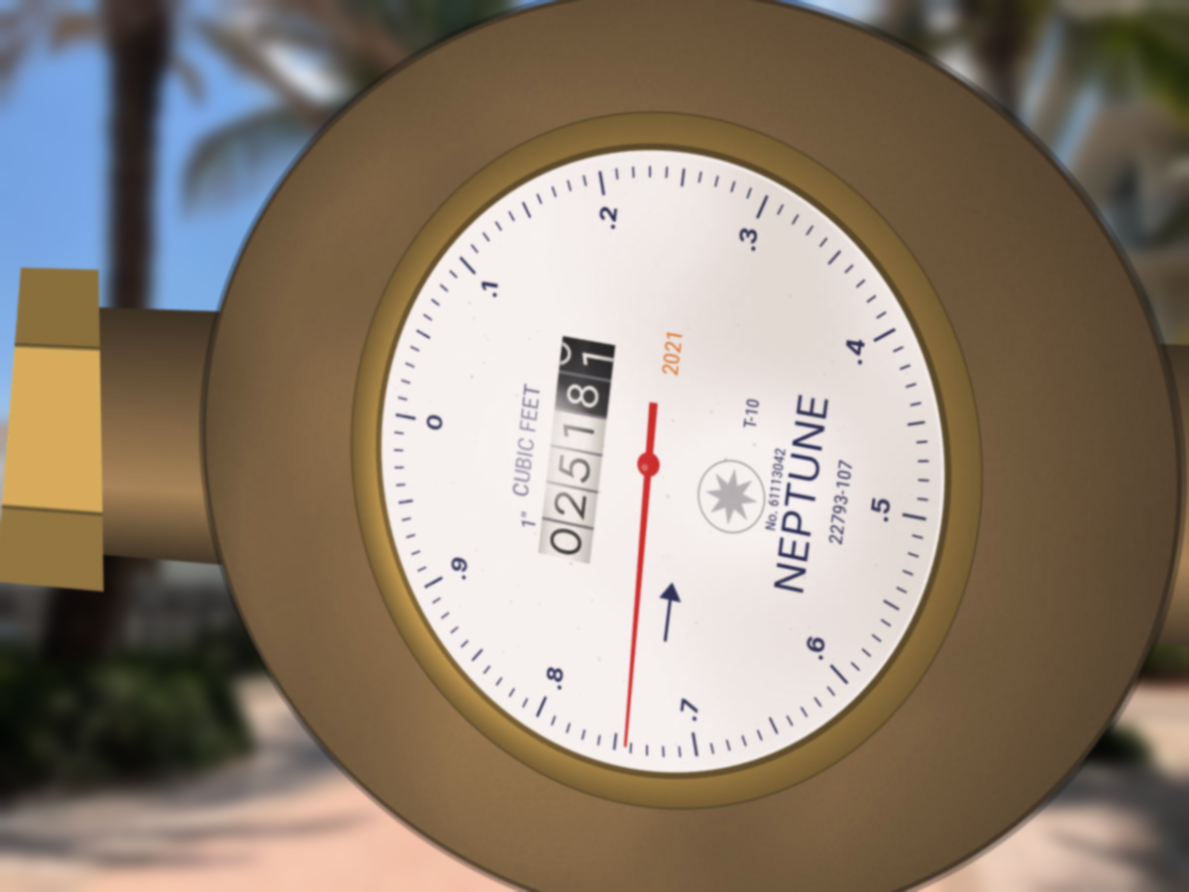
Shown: 25180.74
